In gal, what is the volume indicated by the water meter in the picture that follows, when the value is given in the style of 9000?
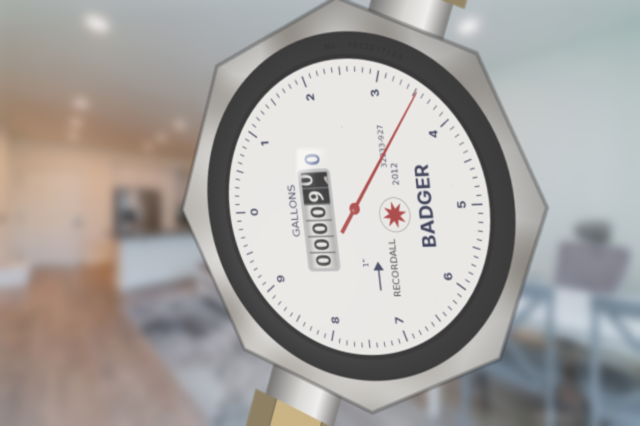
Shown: 903.5
